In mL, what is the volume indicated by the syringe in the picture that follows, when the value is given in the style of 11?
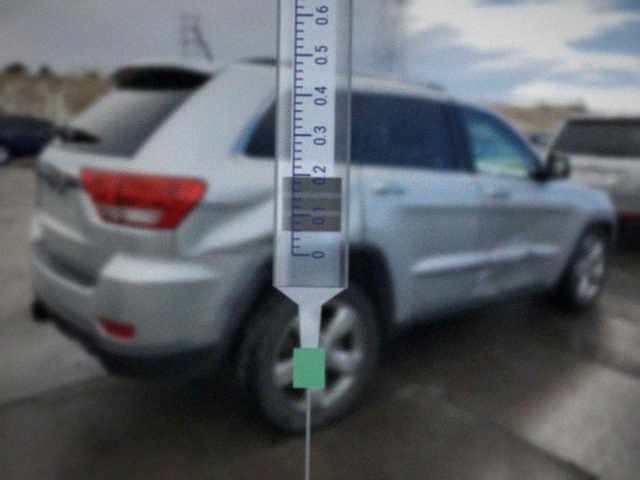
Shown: 0.06
